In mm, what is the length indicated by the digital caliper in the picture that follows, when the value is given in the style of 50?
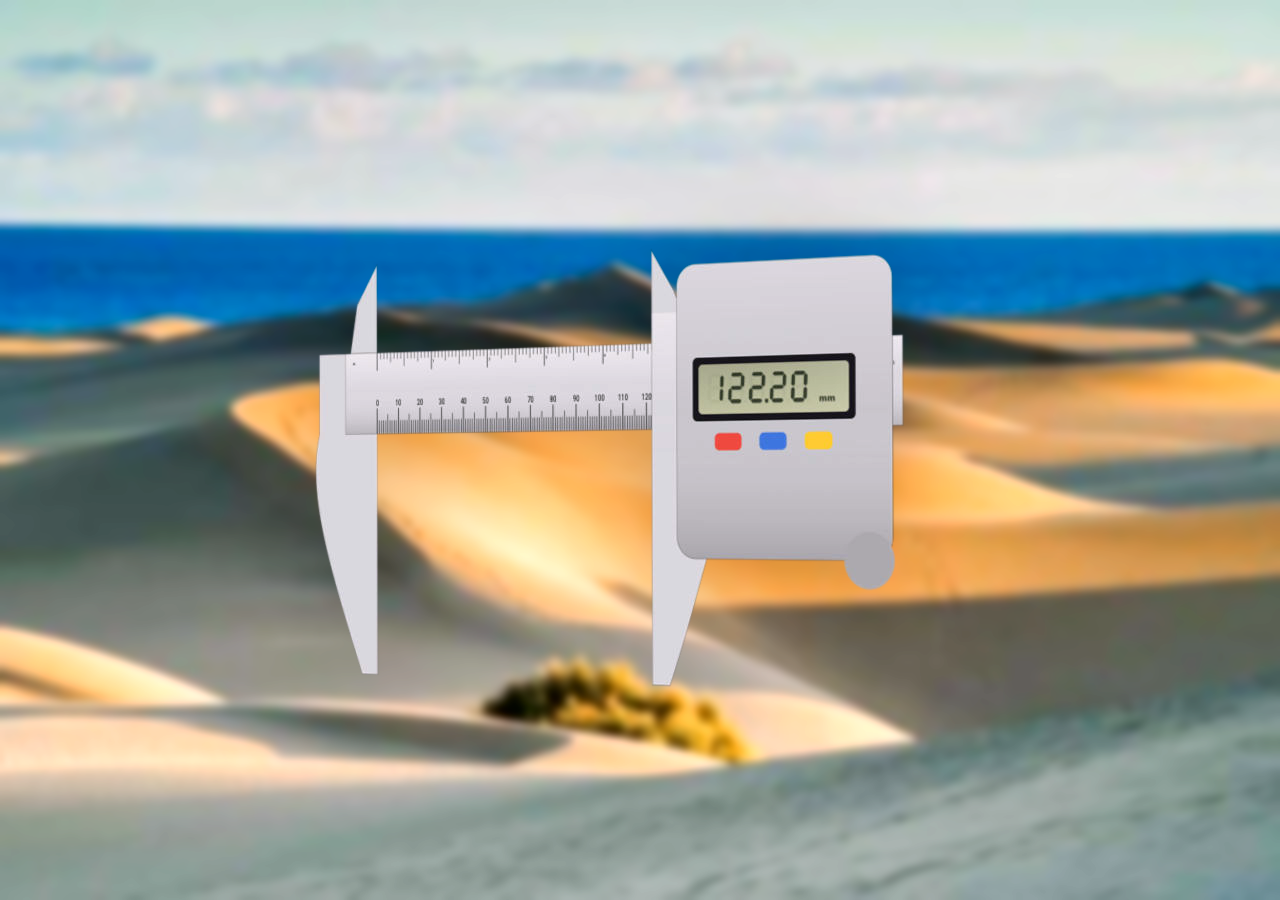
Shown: 122.20
